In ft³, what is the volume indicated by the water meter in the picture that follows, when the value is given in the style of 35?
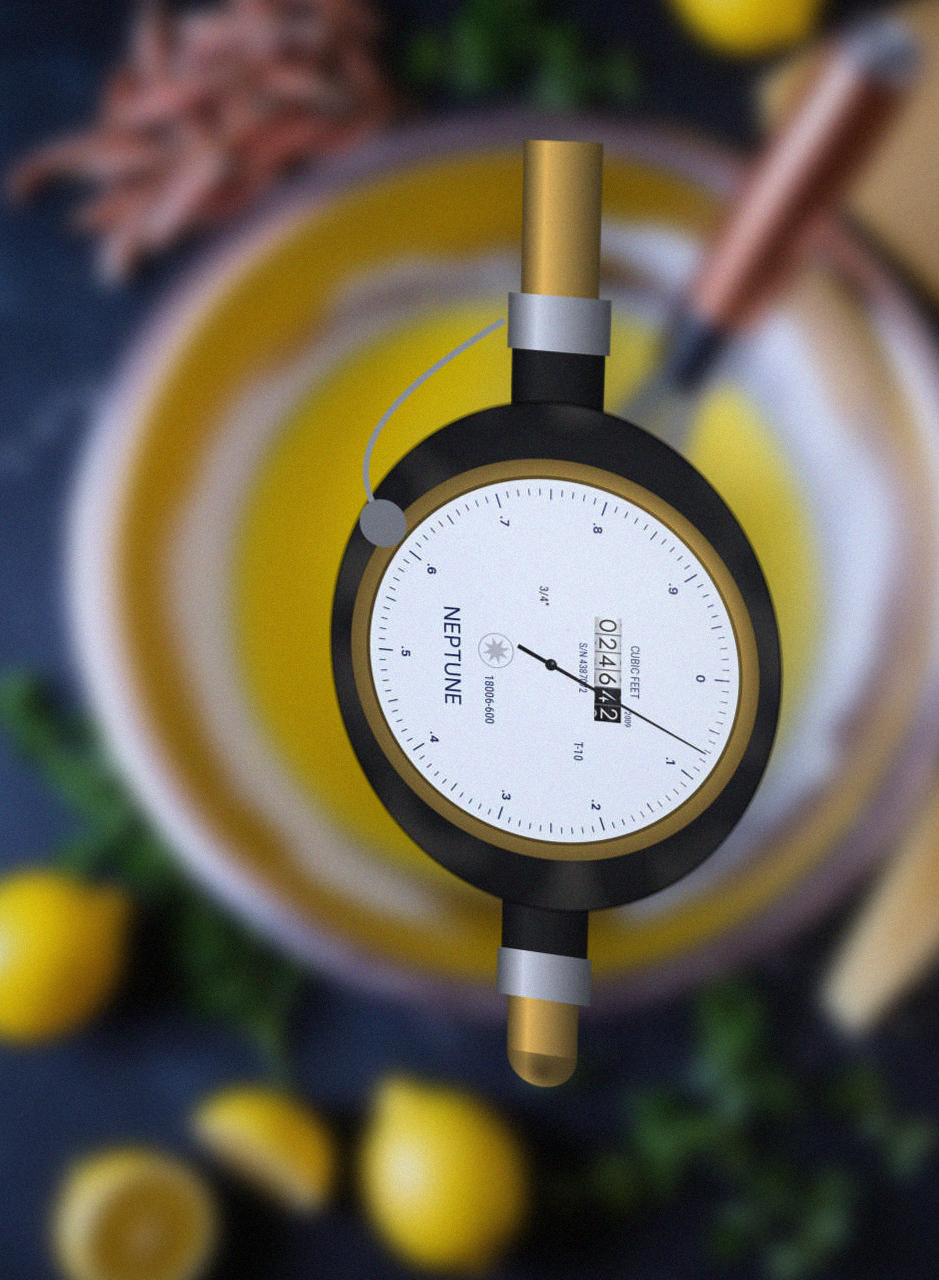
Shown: 24642.07
